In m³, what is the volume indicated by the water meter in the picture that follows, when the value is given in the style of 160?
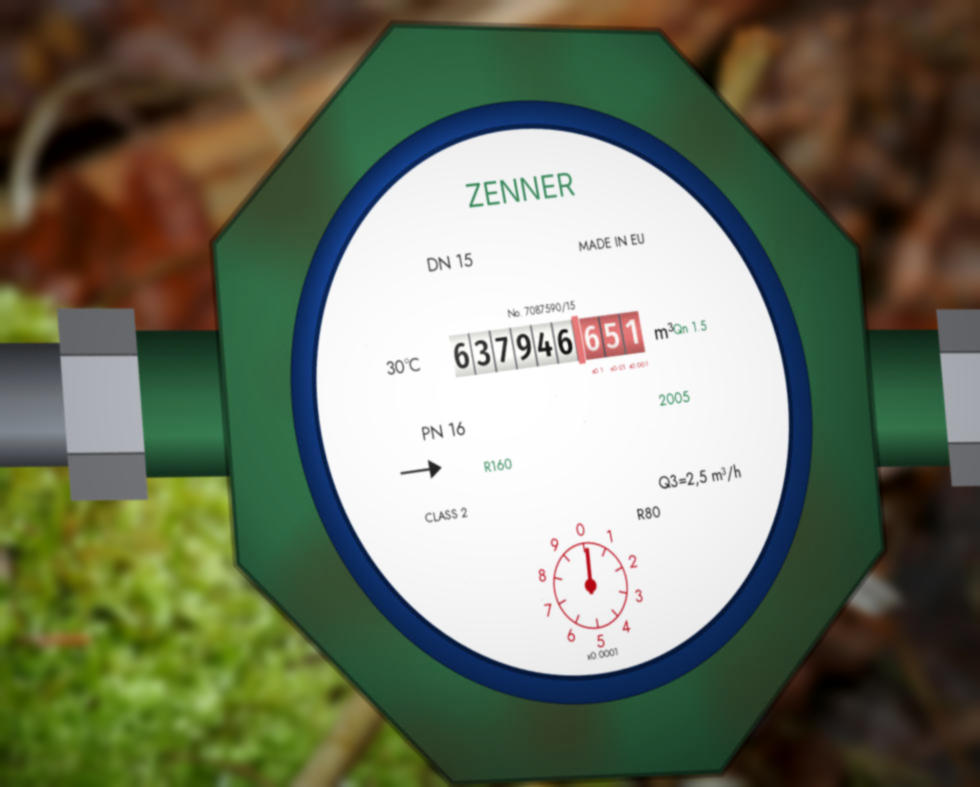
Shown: 637946.6510
